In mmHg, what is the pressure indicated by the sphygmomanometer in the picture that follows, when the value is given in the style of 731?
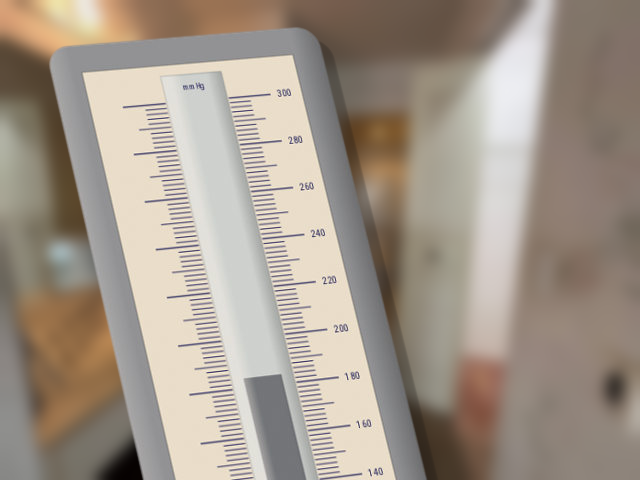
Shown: 184
